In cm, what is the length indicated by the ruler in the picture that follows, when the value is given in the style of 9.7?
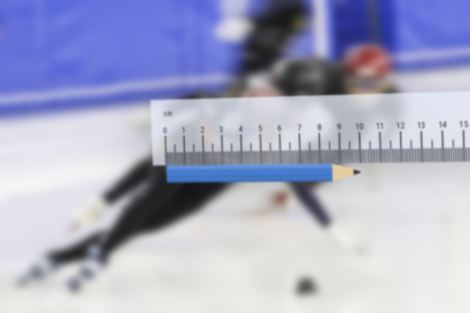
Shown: 10
